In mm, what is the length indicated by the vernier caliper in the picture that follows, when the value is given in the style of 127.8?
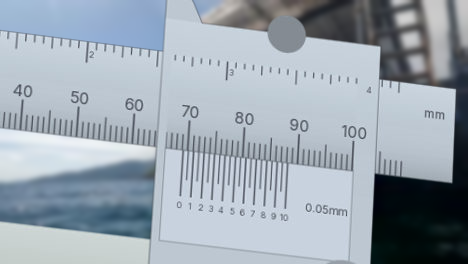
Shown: 69.2
